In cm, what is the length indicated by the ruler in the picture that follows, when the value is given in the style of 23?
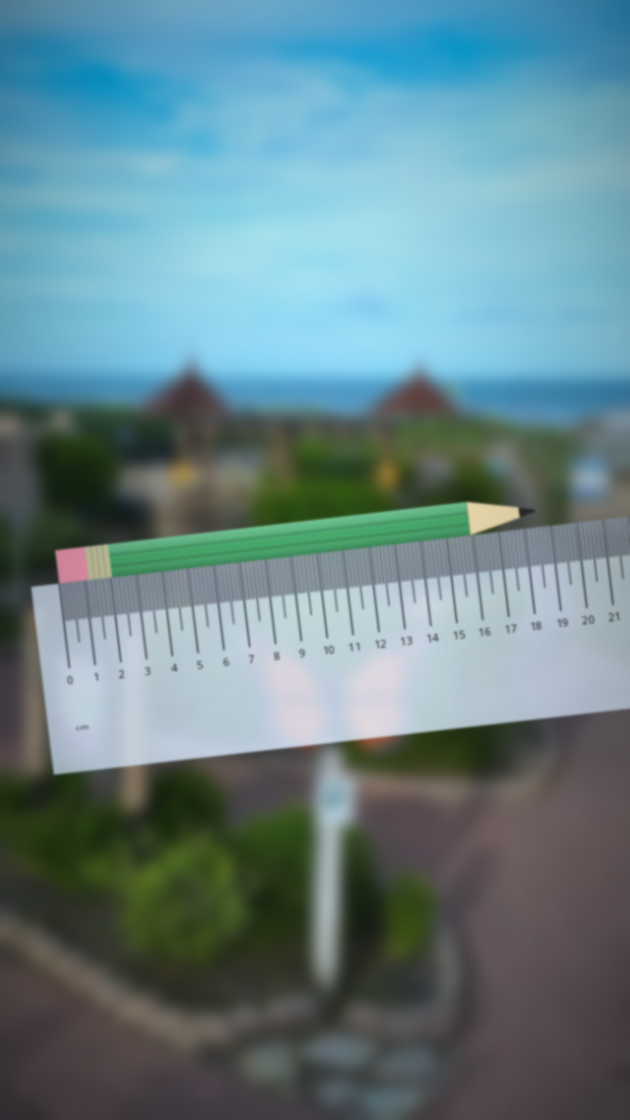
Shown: 18.5
